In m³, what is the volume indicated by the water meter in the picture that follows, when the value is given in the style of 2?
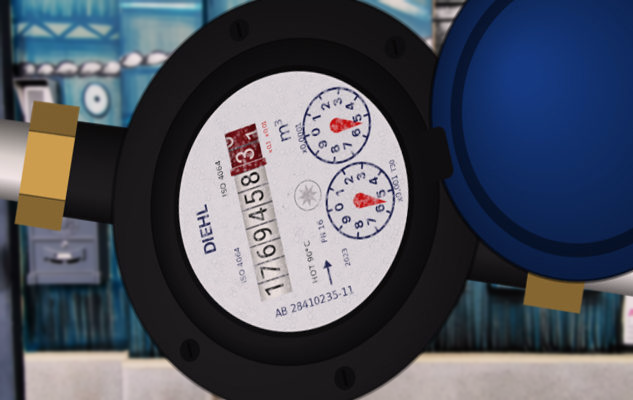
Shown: 1769458.3055
